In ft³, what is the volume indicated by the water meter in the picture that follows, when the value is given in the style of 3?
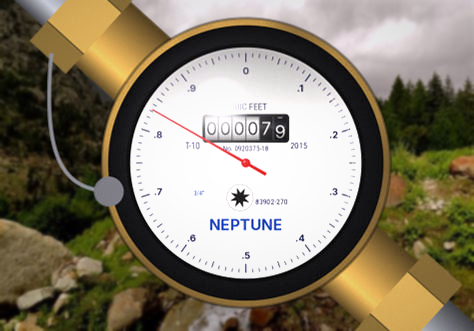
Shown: 78.83
